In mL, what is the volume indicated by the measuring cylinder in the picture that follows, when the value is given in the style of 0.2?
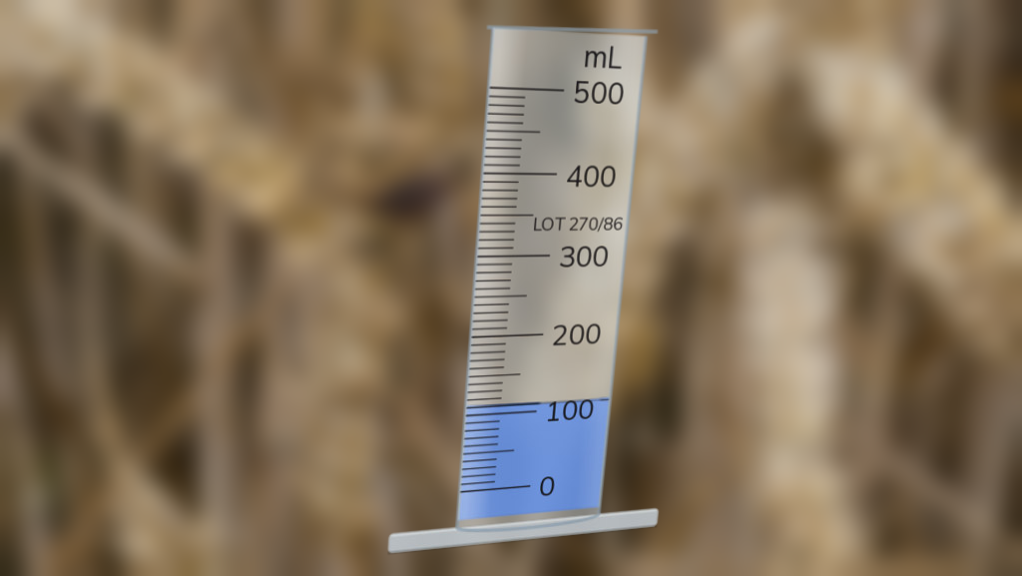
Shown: 110
